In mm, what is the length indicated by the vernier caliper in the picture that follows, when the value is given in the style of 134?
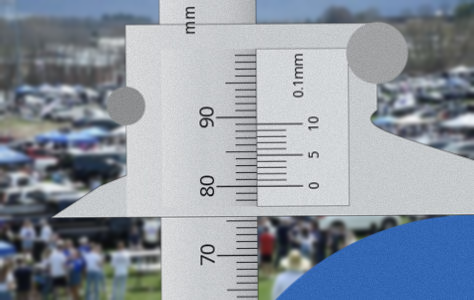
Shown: 80.0
